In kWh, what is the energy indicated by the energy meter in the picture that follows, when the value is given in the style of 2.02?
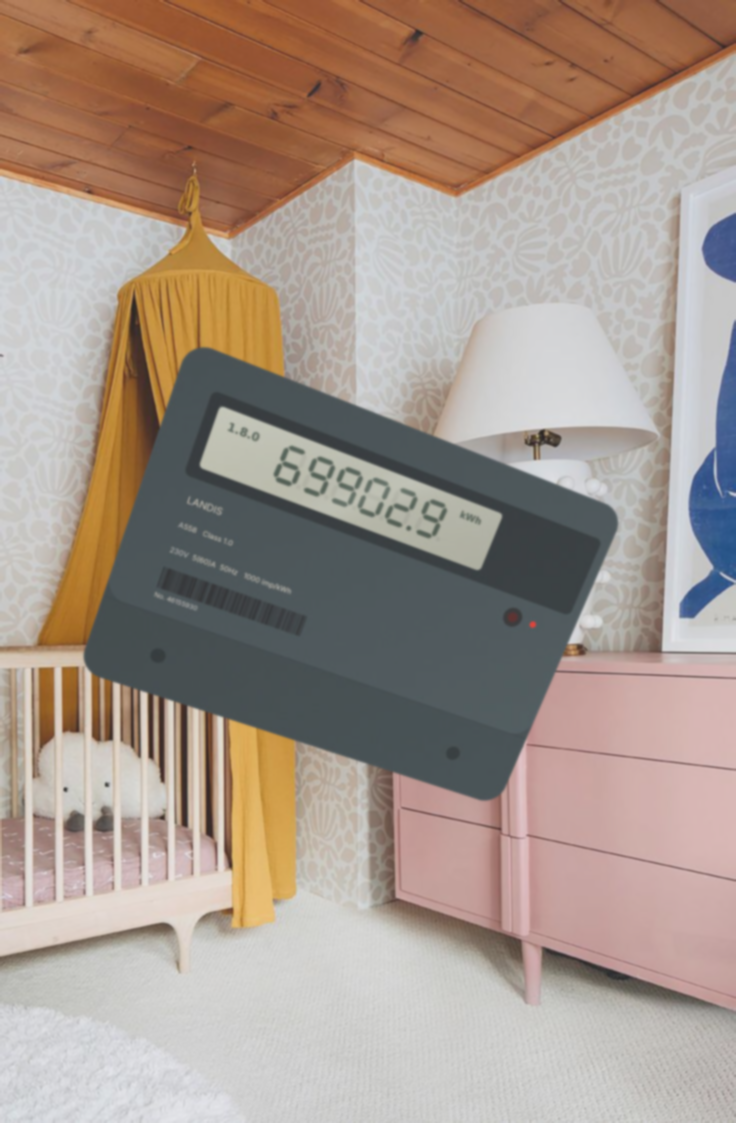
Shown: 69902.9
